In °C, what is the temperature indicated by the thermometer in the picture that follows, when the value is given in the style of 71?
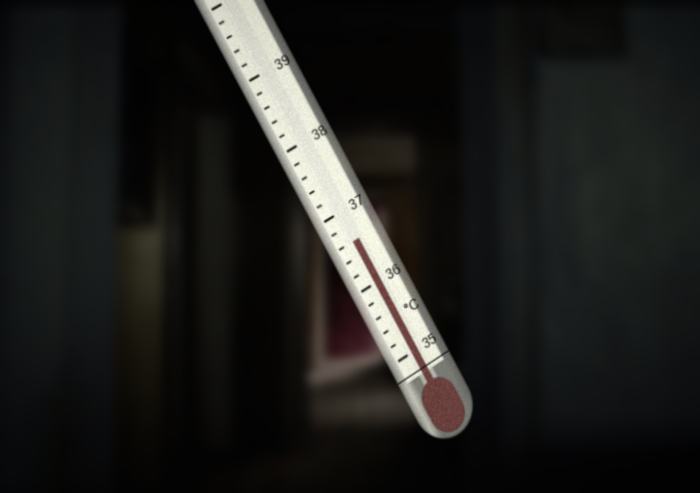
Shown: 36.6
